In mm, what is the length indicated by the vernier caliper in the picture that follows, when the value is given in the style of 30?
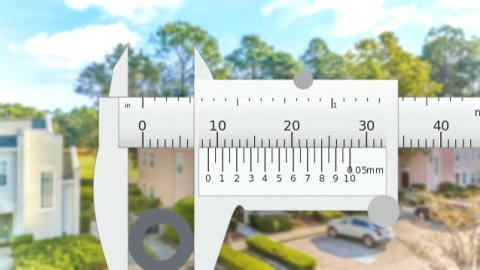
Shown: 8.8
